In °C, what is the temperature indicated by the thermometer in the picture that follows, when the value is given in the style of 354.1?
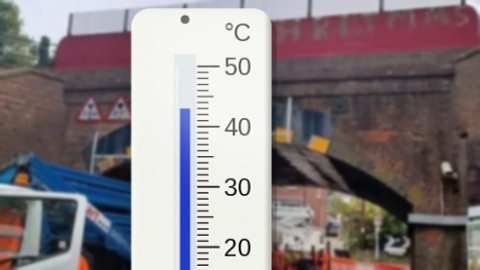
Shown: 43
